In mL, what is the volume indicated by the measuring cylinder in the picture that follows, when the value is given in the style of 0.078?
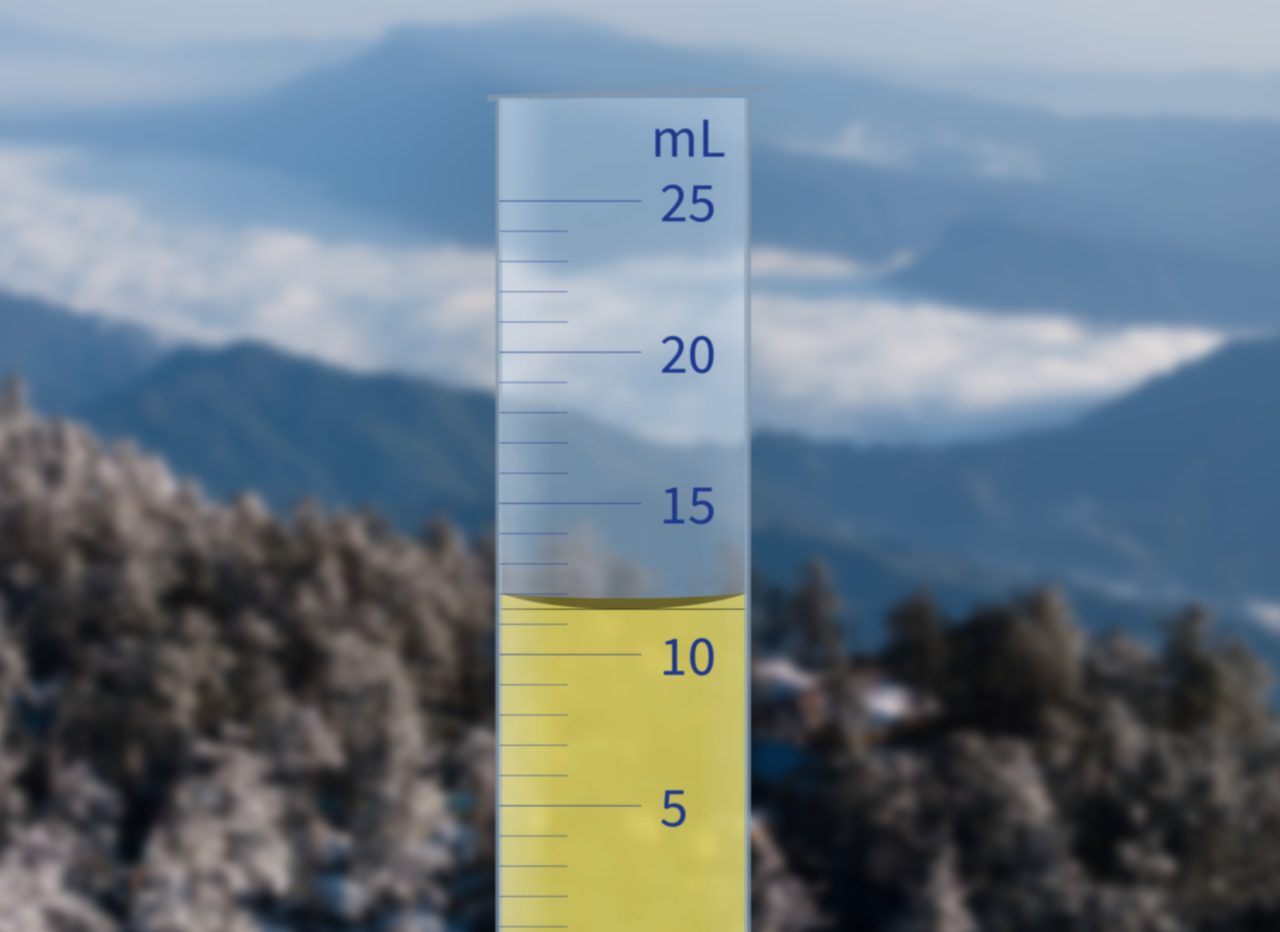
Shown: 11.5
